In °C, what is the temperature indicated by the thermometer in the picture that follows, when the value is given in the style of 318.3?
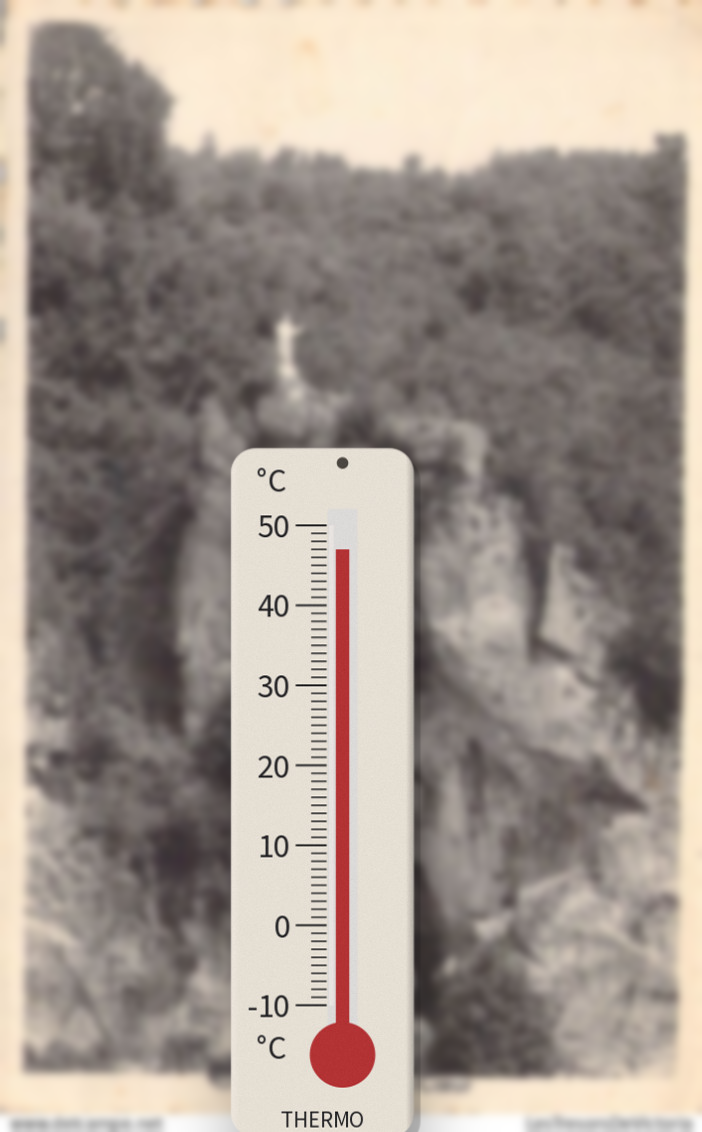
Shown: 47
